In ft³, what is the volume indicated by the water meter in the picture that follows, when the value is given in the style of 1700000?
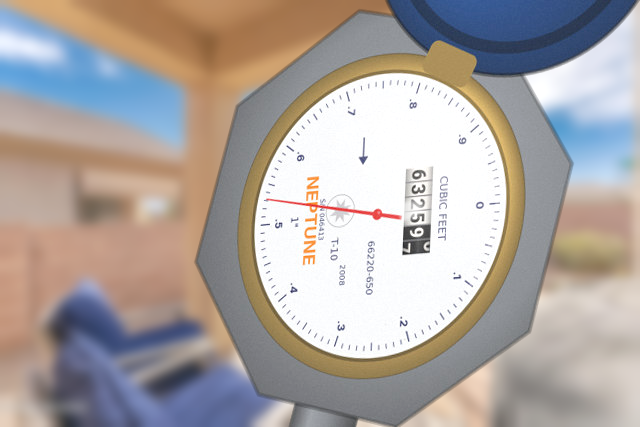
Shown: 632596.53
